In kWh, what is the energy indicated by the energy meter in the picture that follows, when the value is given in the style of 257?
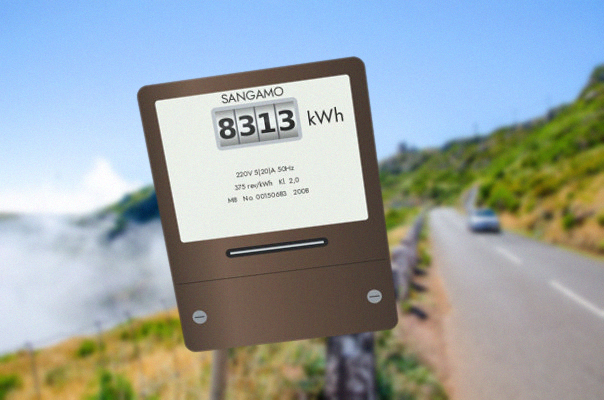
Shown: 8313
